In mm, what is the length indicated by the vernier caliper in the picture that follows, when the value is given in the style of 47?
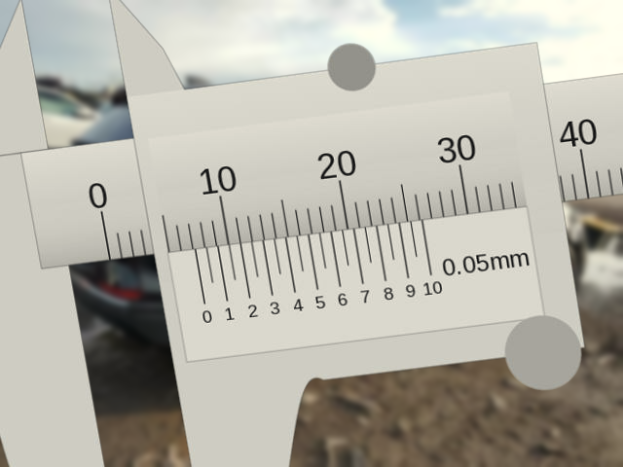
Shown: 7.2
